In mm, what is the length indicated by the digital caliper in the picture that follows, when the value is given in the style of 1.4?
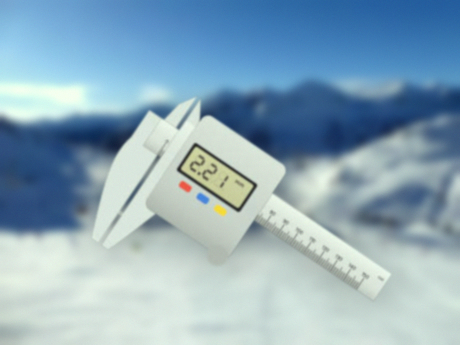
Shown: 2.21
